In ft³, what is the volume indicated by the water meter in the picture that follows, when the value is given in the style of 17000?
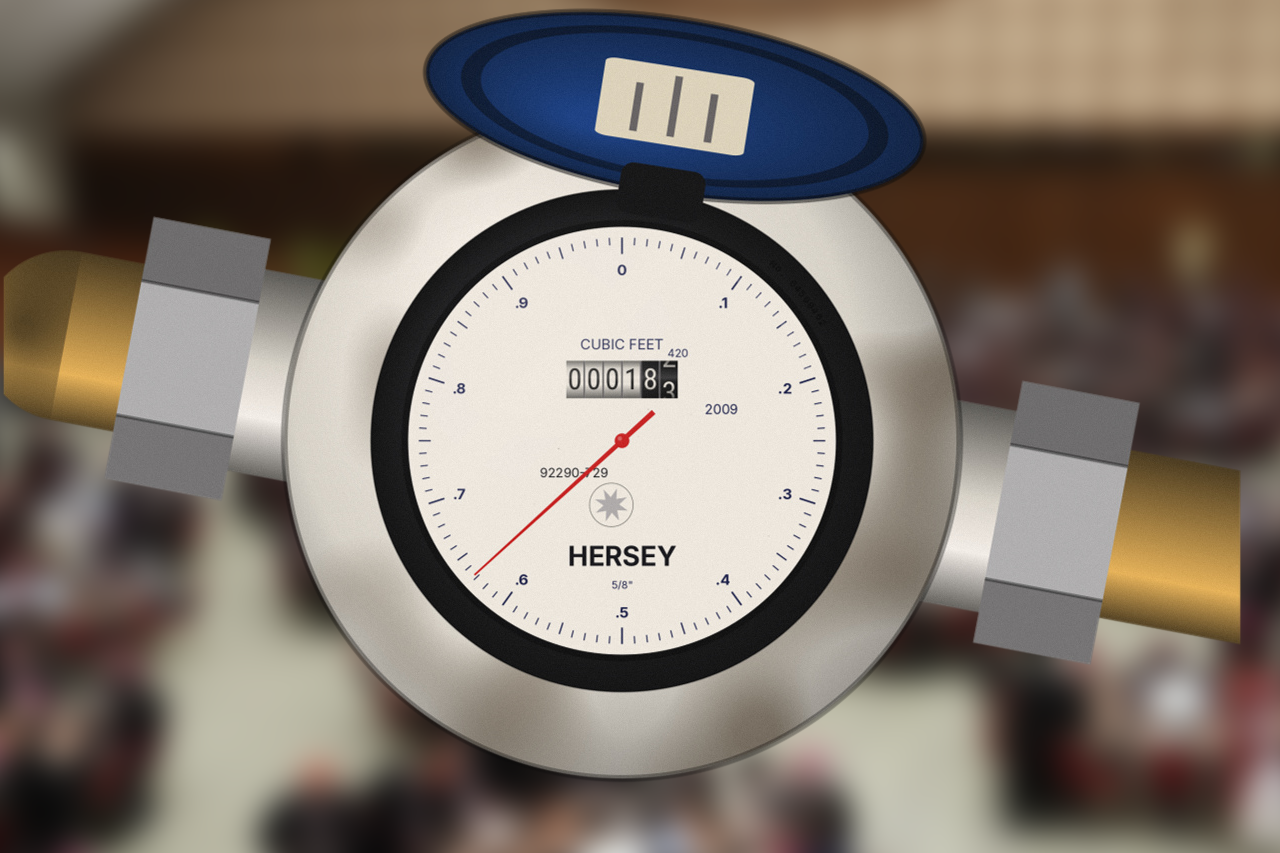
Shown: 182.63
